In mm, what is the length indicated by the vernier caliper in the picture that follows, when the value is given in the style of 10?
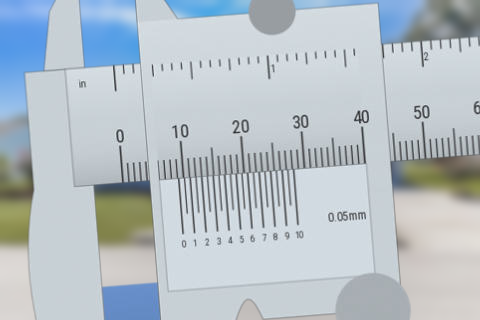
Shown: 9.2
